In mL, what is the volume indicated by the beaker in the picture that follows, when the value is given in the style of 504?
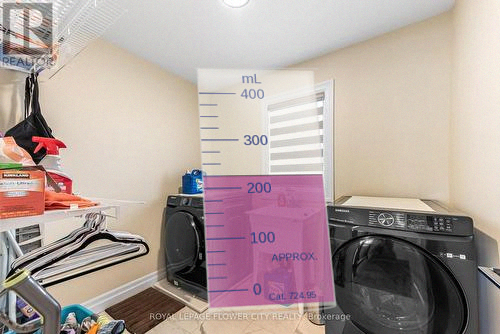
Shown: 225
